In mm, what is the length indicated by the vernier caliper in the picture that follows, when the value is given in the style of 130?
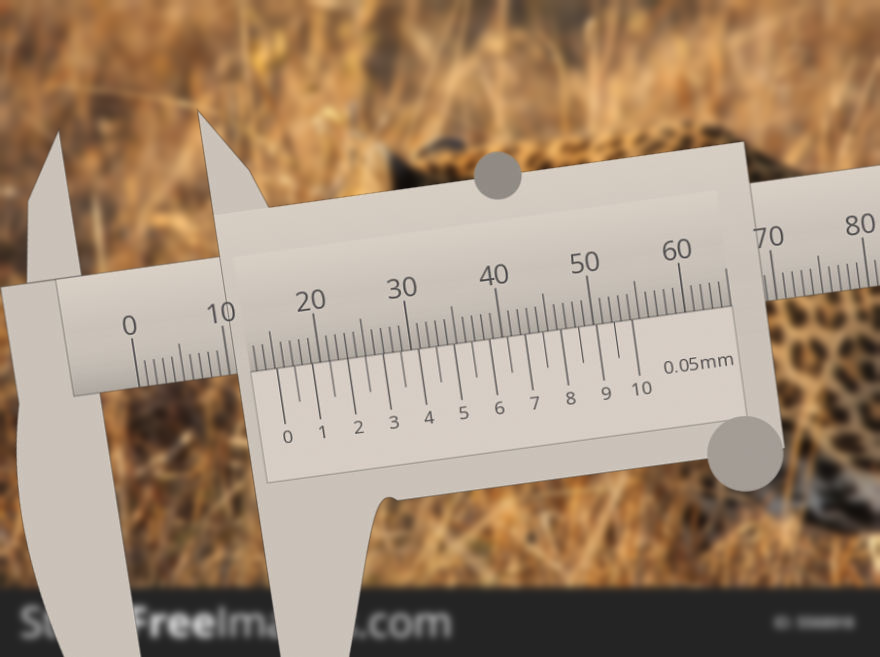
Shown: 15.2
